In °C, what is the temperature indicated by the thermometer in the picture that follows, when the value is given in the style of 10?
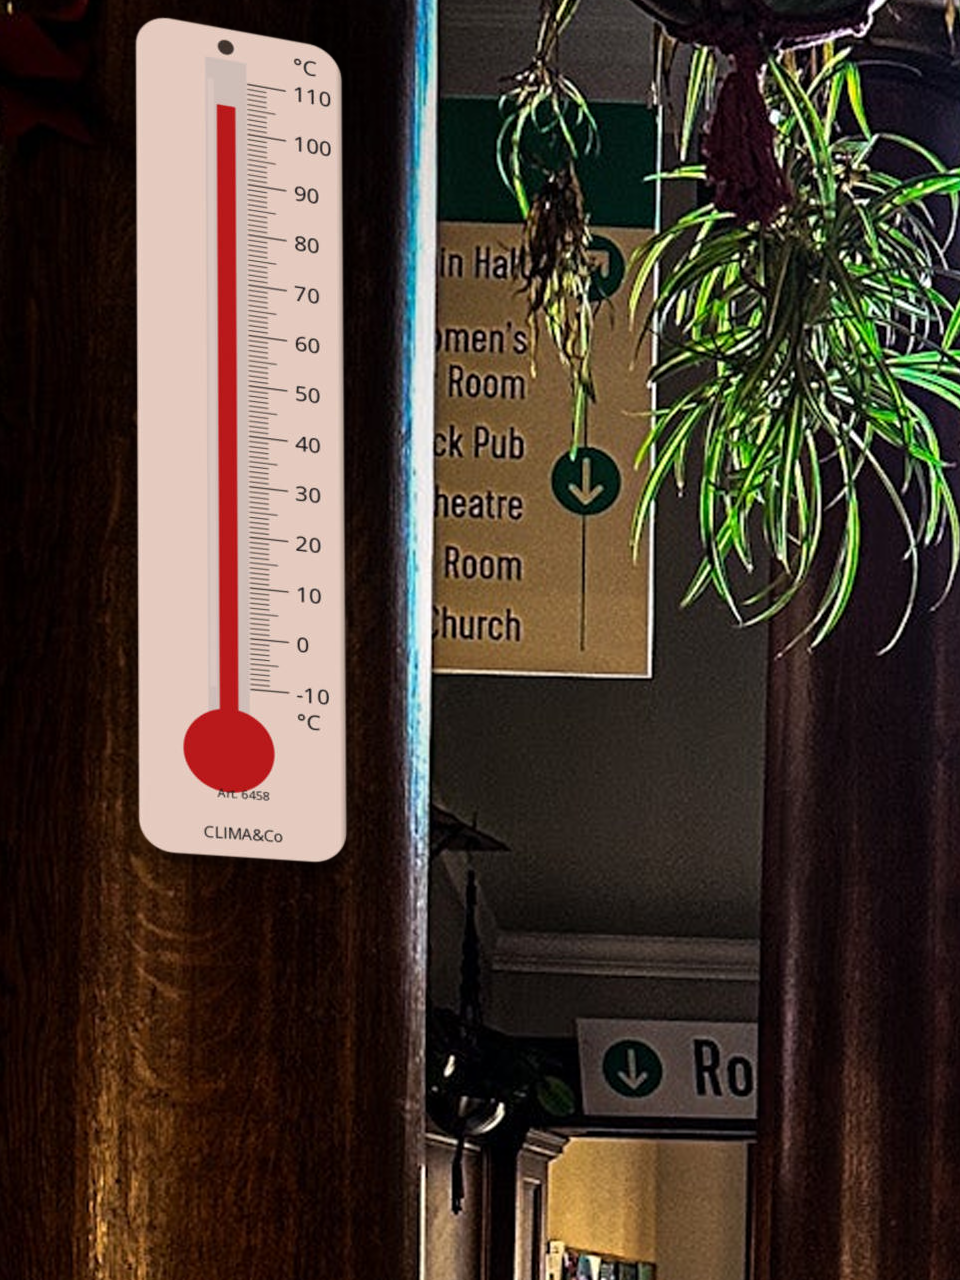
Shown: 105
